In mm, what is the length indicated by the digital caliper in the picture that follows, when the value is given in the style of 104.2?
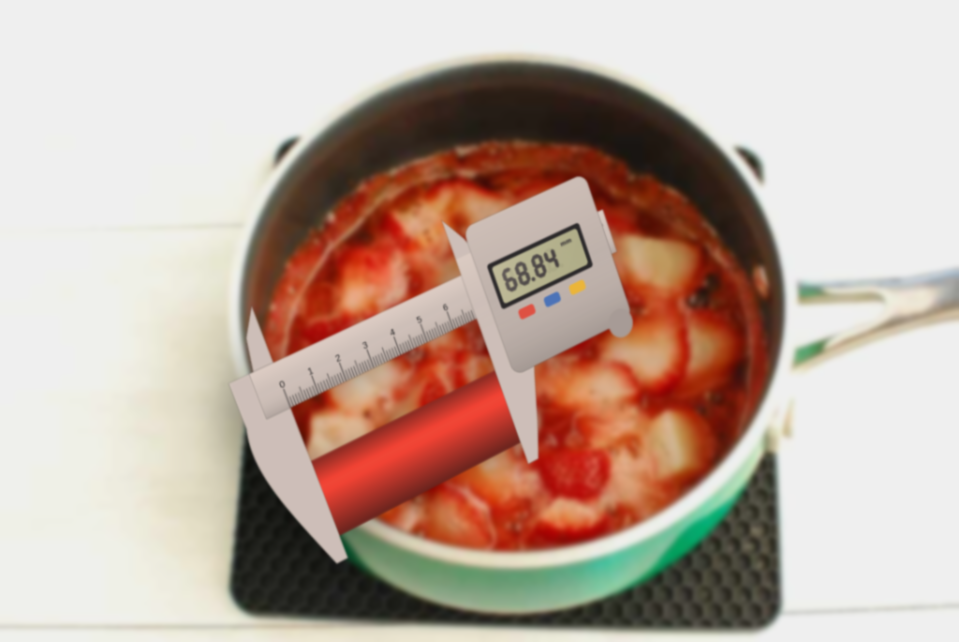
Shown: 68.84
